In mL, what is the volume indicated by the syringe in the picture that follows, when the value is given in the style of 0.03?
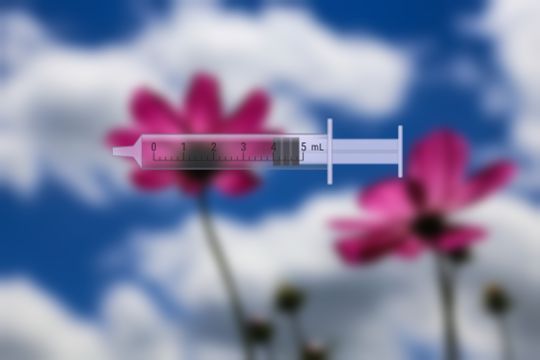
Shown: 4
